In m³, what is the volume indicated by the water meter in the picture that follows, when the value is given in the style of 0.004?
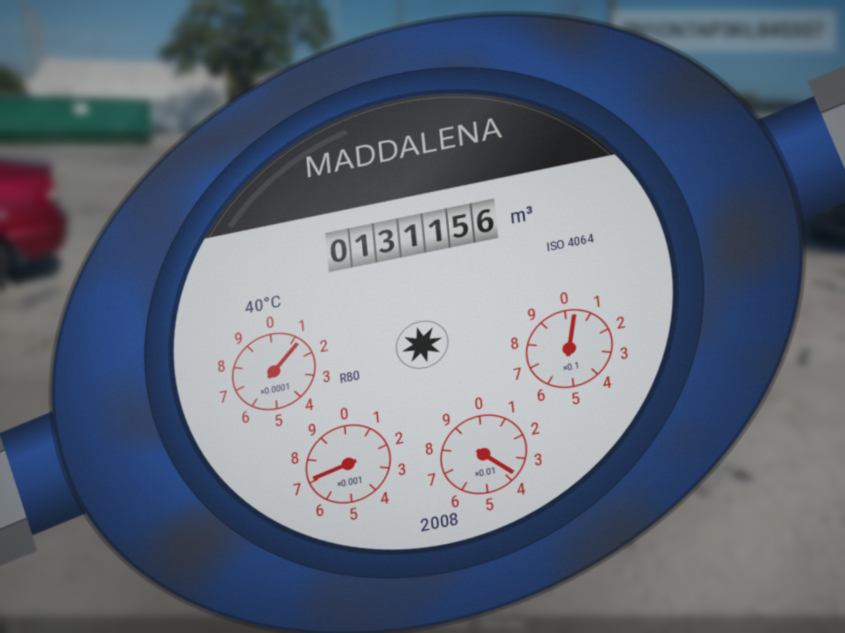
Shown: 131156.0371
